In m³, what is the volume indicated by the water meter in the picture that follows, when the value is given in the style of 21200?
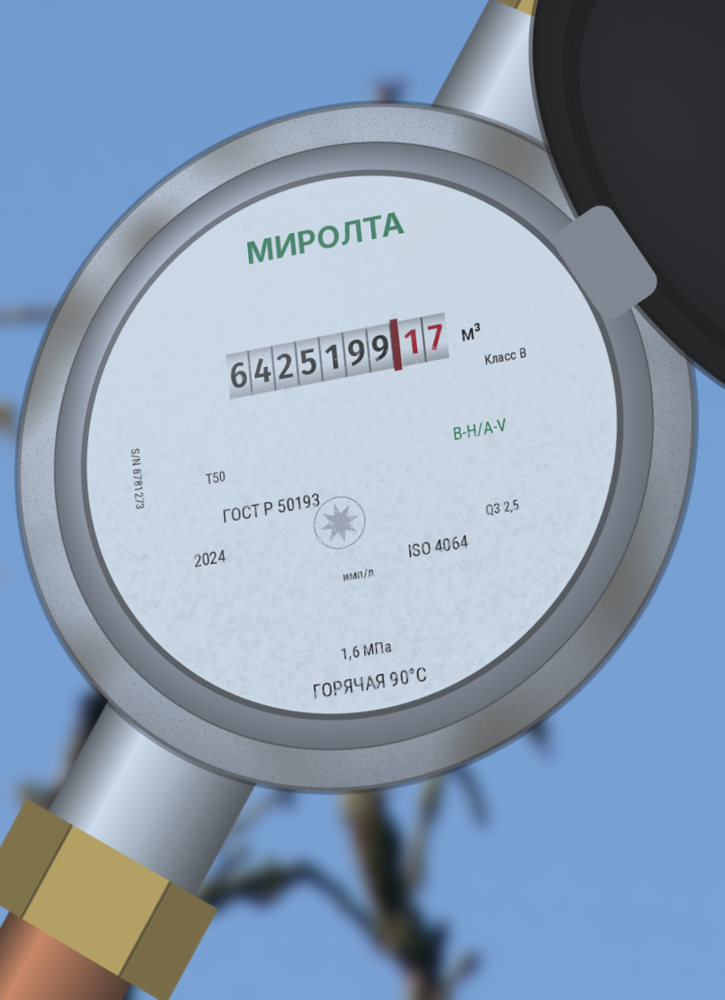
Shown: 6425199.17
